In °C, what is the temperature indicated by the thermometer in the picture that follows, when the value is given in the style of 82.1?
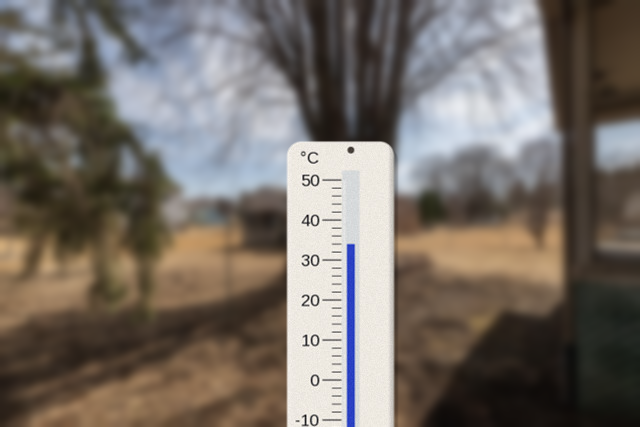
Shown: 34
